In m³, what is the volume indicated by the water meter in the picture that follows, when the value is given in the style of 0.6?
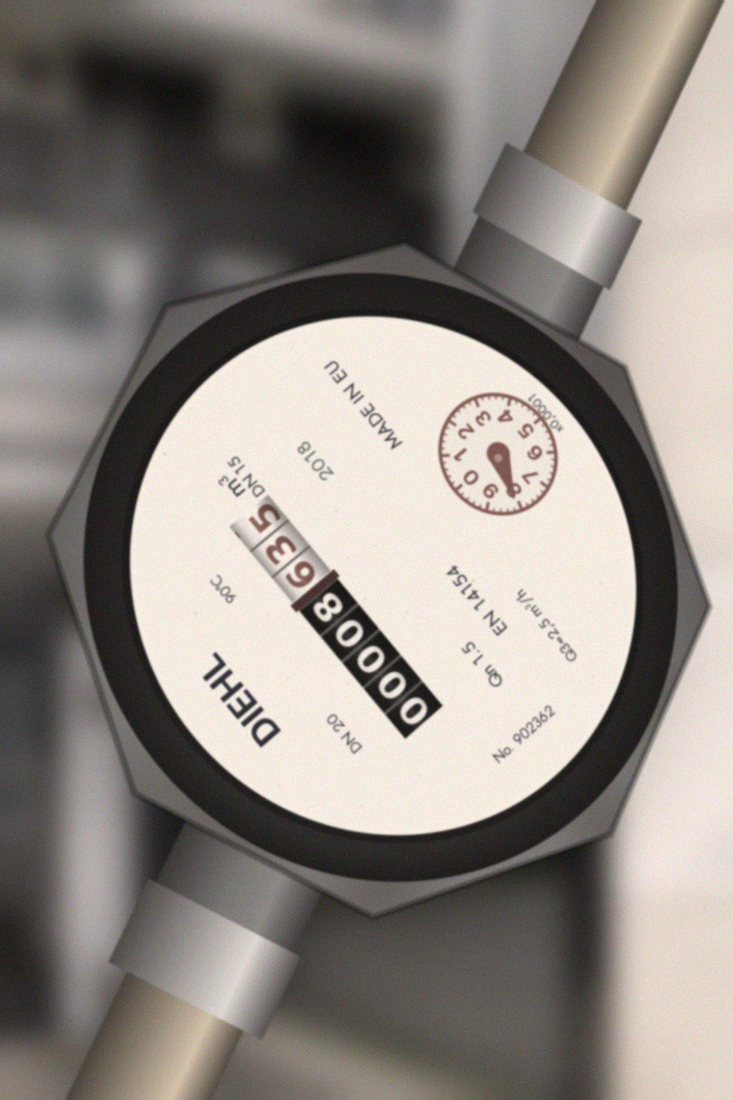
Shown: 8.6348
